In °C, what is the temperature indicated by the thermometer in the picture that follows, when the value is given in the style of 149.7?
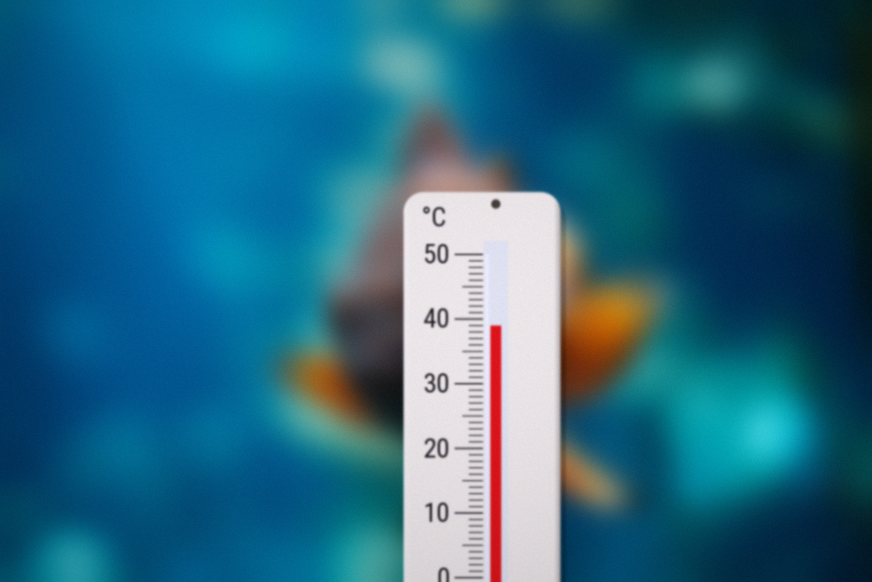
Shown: 39
